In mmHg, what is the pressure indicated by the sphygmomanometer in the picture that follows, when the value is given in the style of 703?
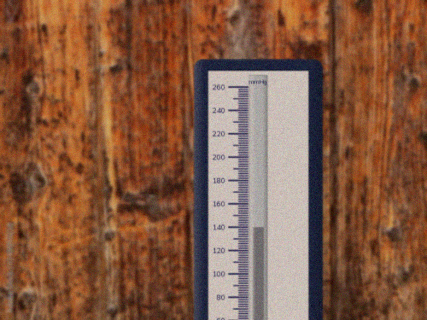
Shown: 140
